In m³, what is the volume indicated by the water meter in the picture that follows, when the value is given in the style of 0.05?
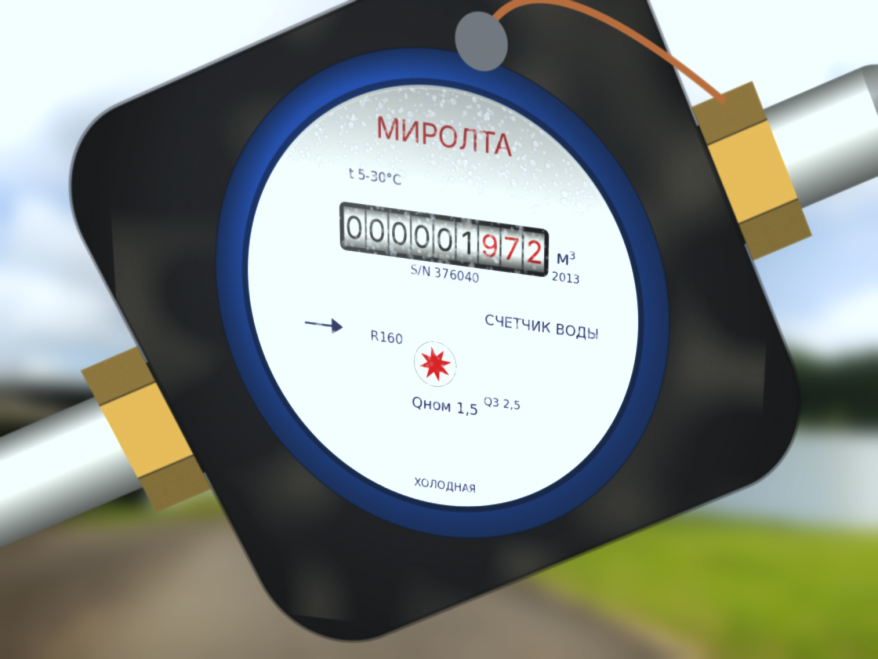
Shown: 1.972
